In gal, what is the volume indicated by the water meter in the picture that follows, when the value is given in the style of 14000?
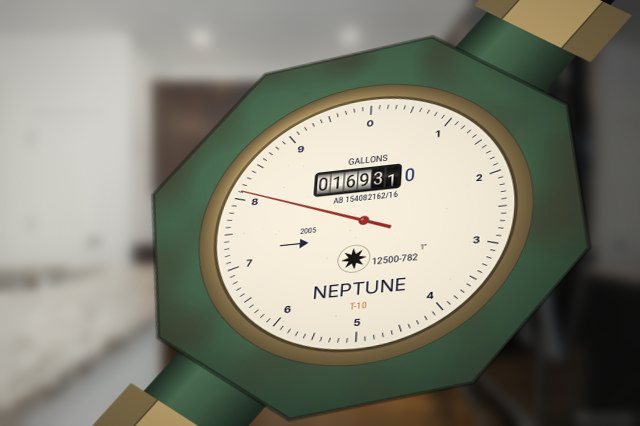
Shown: 169308.1
